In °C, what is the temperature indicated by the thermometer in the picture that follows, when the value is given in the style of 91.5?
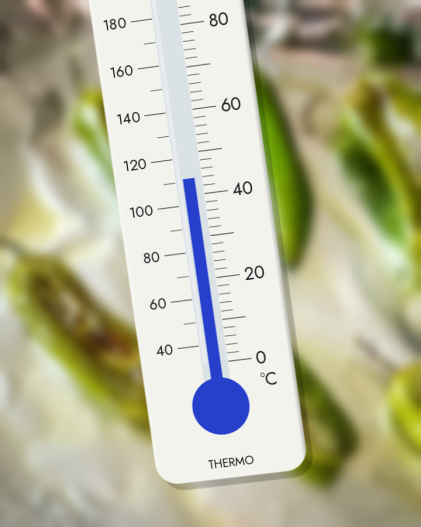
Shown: 44
